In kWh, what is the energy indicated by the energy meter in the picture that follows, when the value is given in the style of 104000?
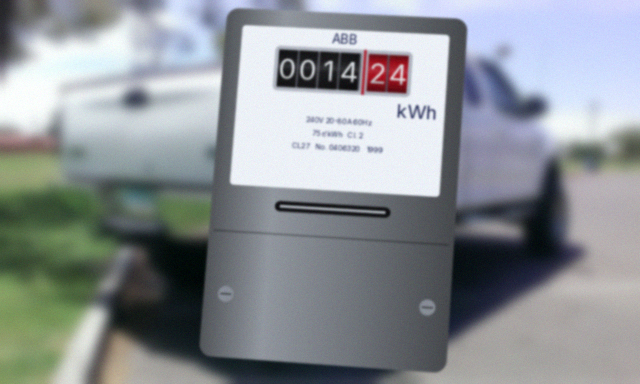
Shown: 14.24
